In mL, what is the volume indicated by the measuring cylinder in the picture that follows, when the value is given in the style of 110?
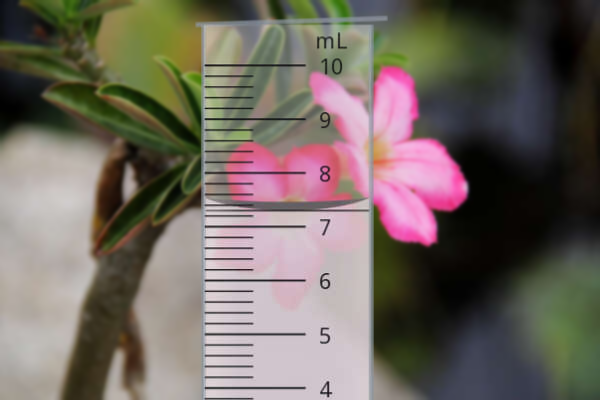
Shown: 7.3
